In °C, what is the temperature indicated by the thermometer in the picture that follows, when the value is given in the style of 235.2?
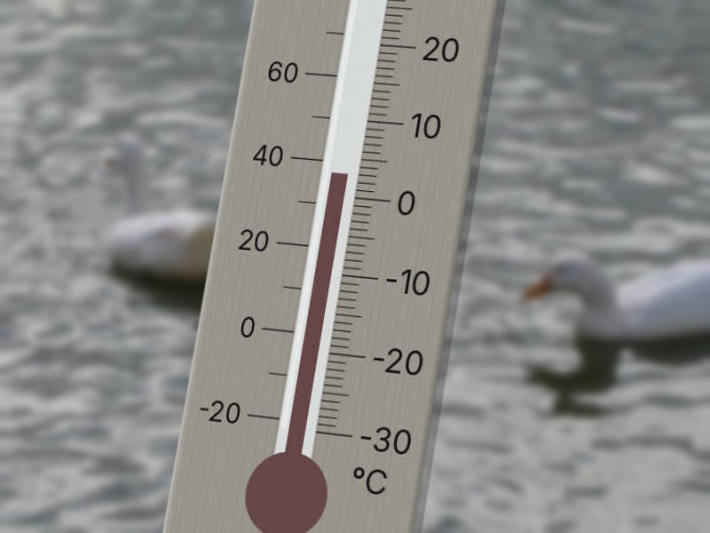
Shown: 3
